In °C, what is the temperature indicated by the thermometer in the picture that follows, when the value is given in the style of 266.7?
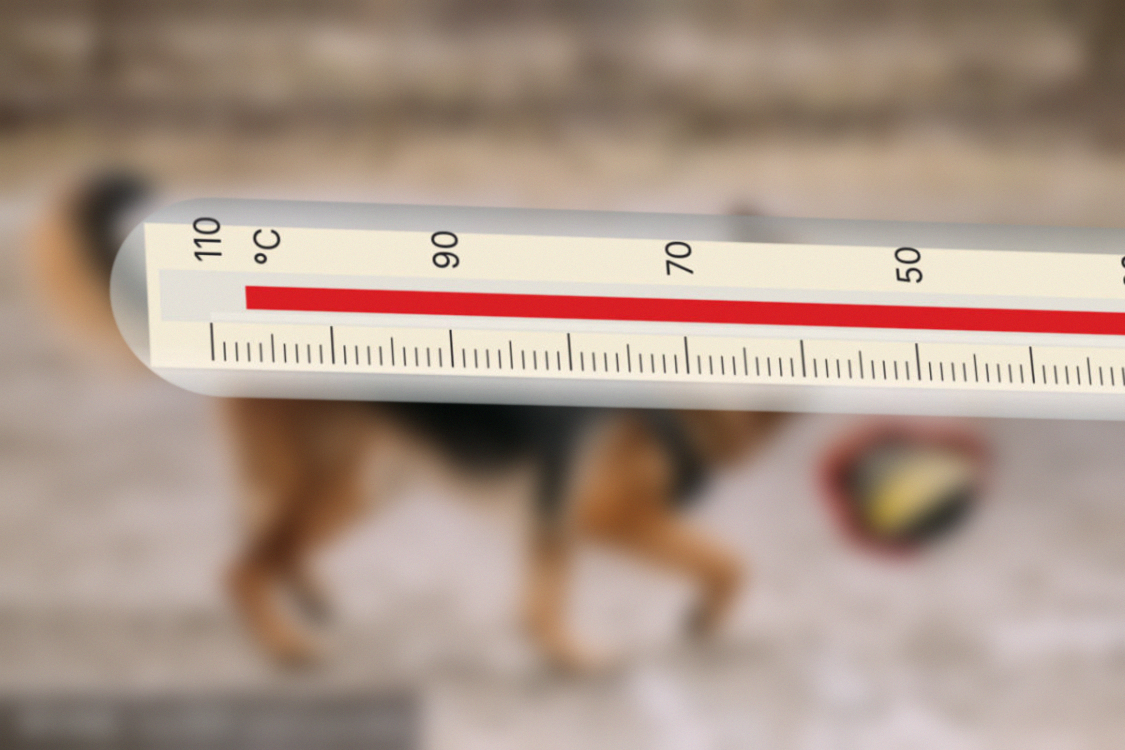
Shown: 107
